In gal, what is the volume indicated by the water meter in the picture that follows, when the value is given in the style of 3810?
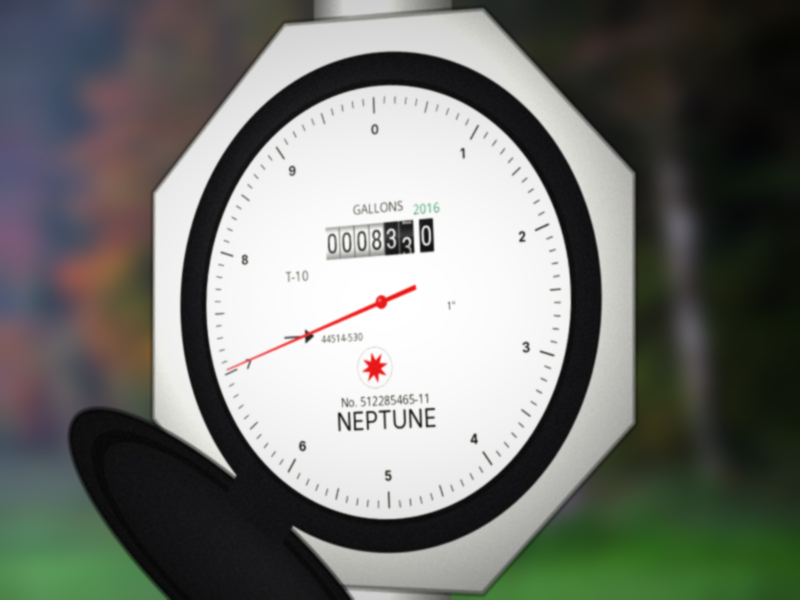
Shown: 8327.0
